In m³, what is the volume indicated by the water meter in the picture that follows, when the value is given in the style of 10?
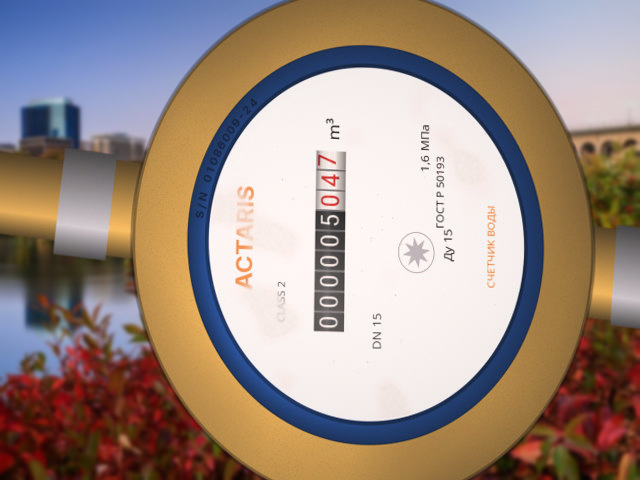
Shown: 5.047
